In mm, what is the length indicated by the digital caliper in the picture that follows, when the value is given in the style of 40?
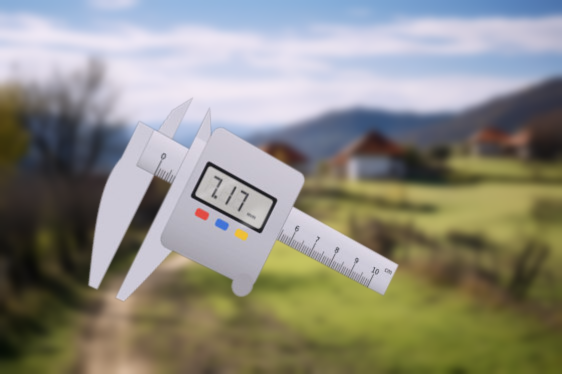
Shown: 7.17
